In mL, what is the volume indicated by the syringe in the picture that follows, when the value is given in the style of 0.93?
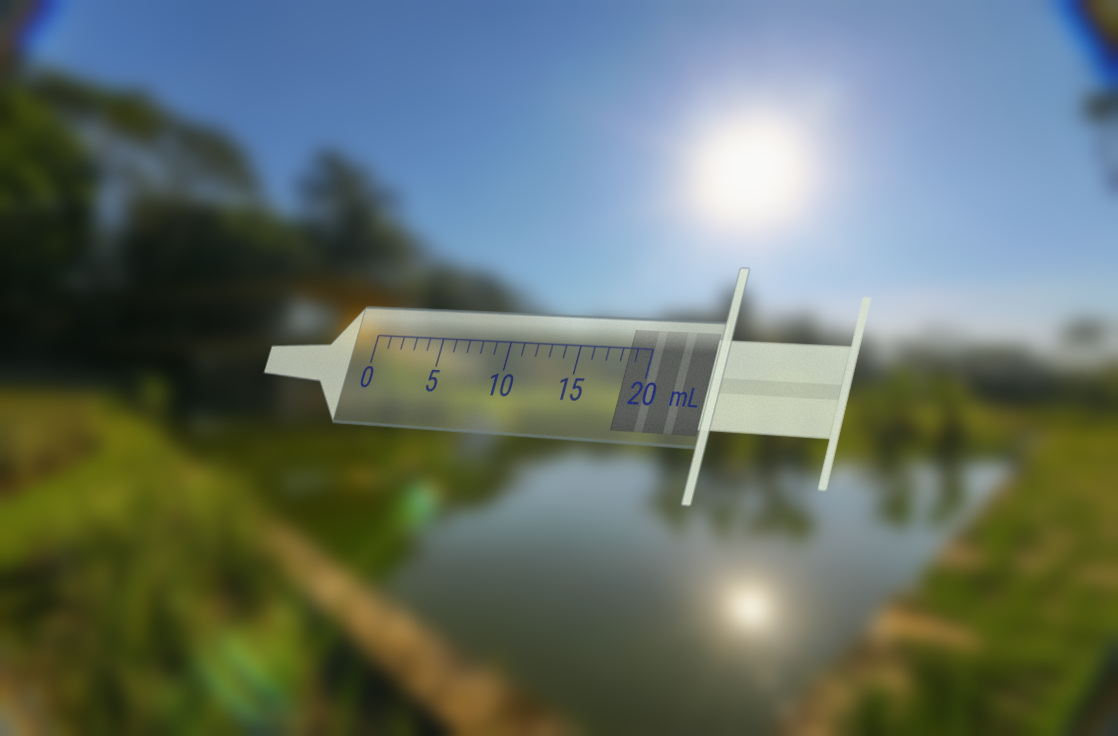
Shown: 18.5
